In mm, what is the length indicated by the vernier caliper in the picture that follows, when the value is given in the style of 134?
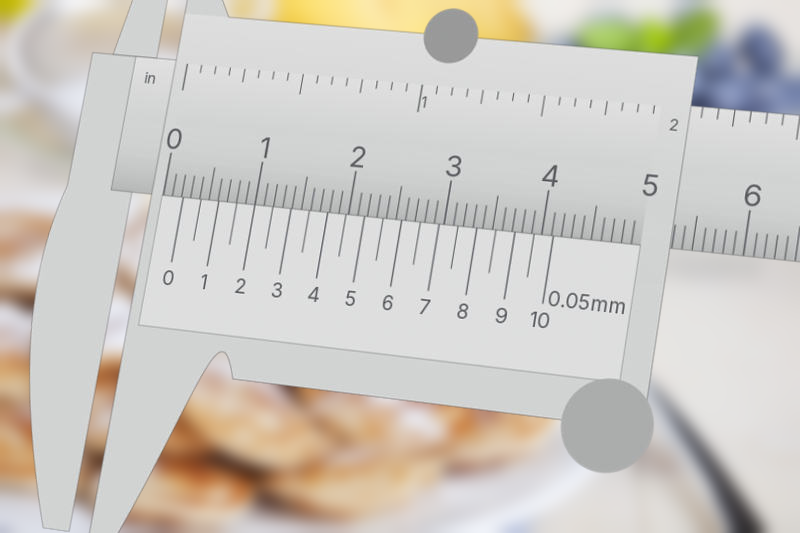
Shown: 2.2
